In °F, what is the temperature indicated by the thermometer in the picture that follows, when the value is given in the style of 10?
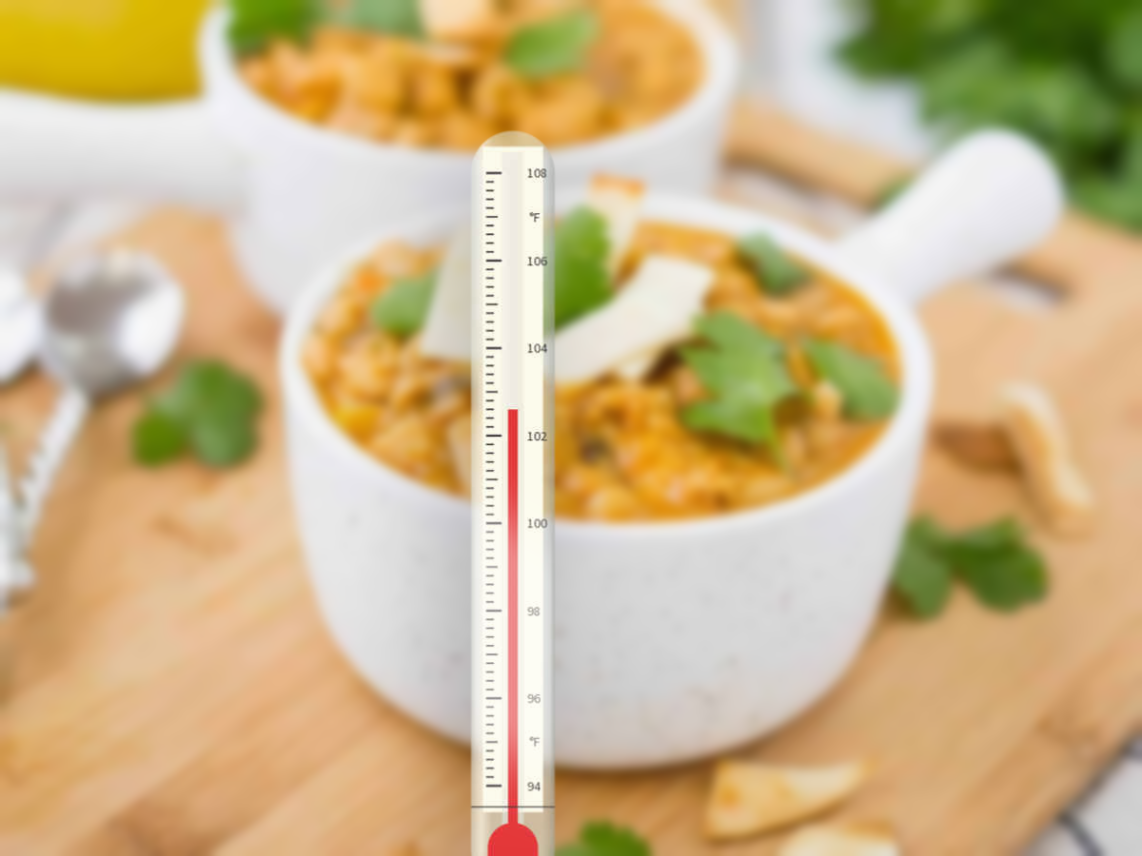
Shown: 102.6
